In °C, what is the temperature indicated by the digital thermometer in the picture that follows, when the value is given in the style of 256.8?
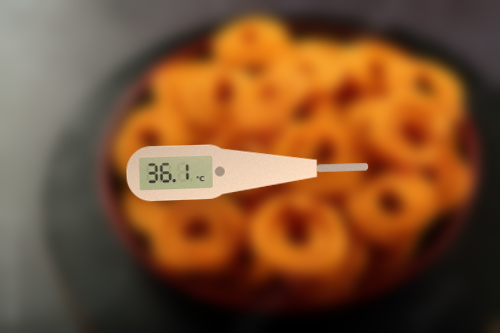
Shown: 36.1
